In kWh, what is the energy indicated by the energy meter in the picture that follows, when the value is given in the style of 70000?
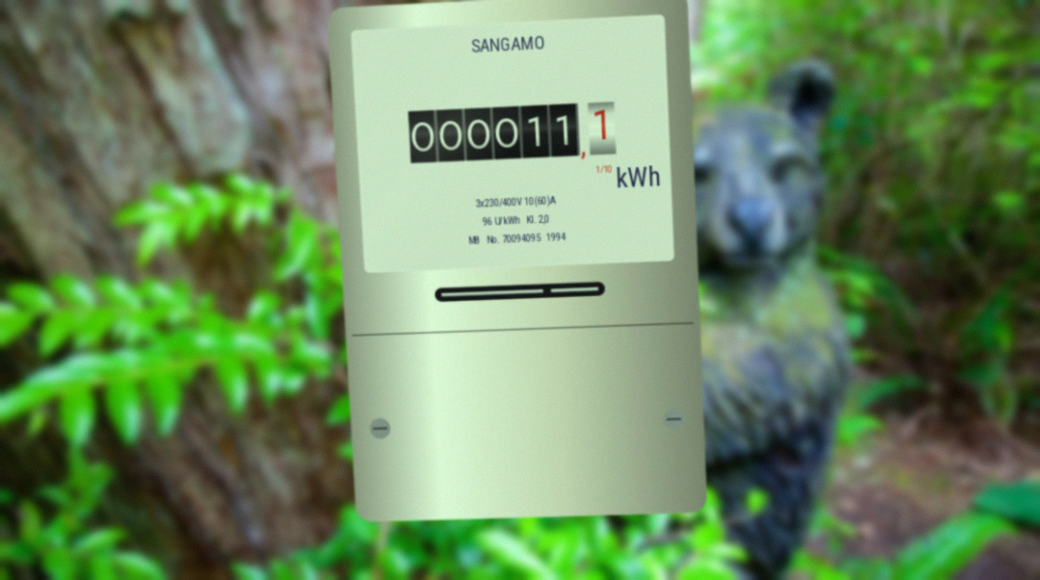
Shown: 11.1
